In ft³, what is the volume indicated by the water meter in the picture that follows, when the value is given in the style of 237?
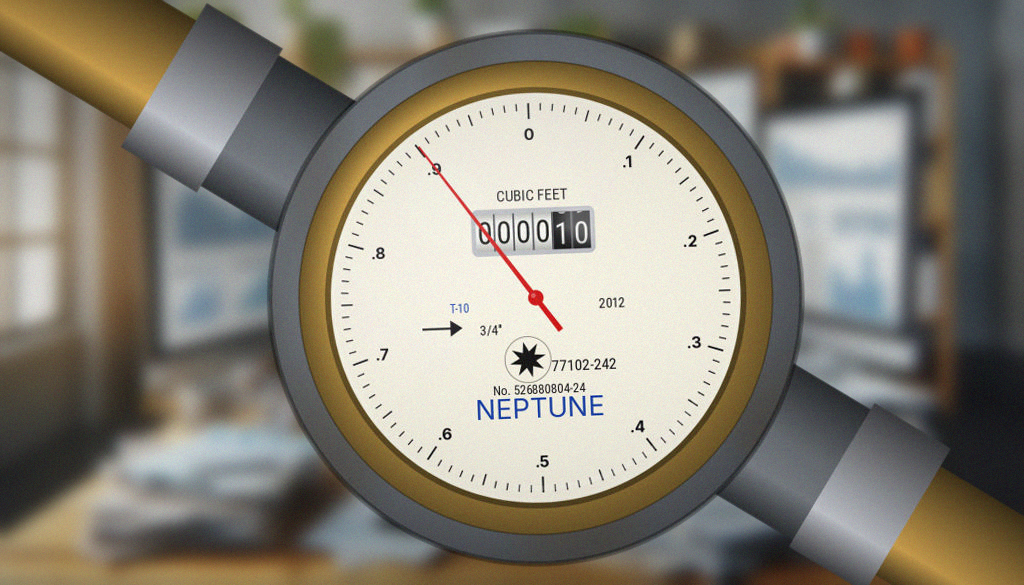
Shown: 9.90
